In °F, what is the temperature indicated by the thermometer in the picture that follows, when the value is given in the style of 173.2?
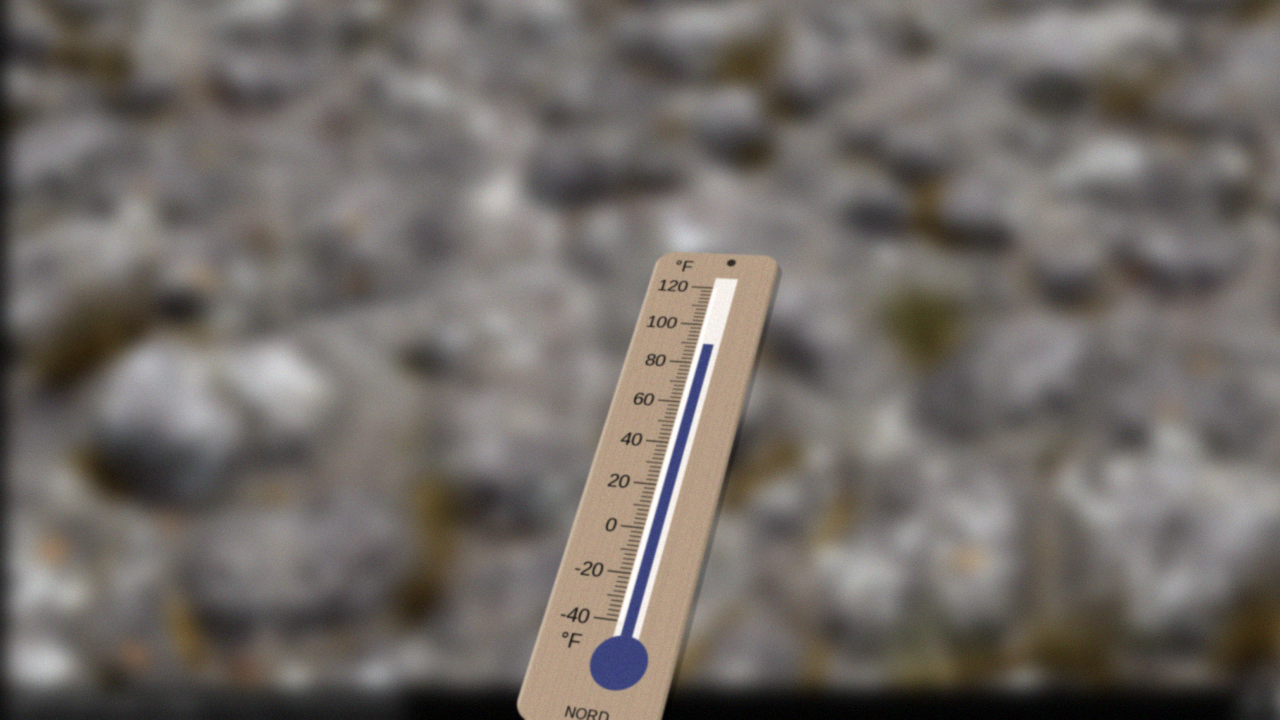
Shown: 90
